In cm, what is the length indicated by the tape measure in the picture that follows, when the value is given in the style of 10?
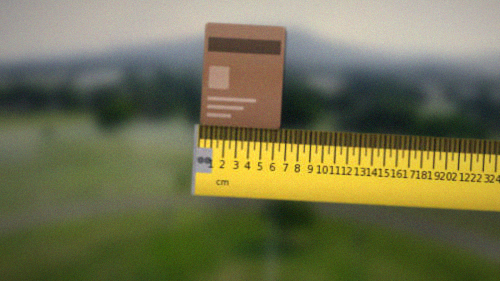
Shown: 6.5
